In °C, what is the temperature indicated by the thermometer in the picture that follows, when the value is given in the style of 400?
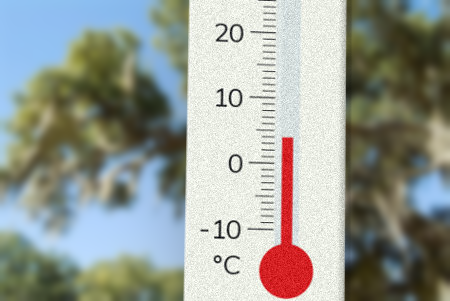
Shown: 4
